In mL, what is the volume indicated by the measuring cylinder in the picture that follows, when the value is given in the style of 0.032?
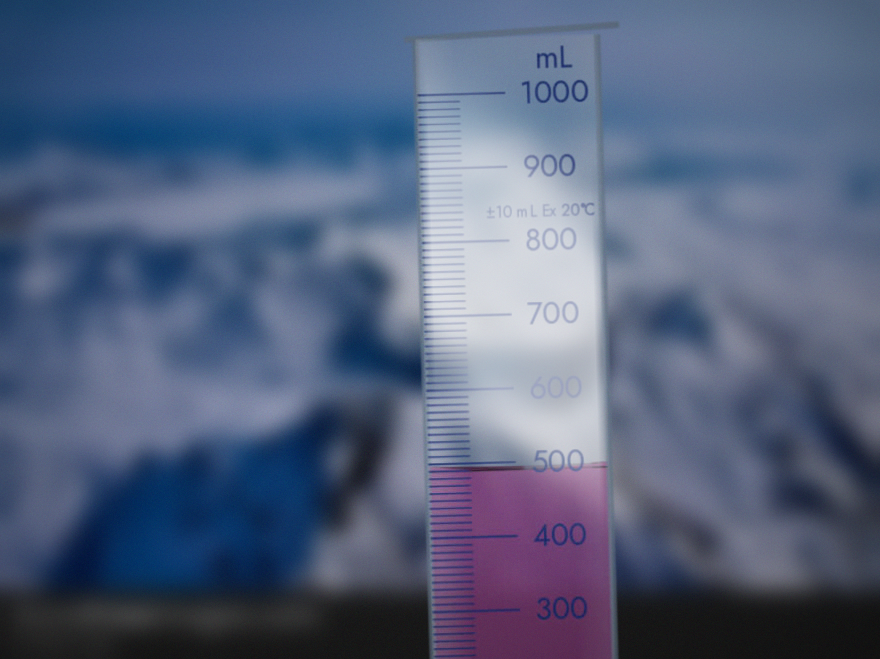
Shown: 490
